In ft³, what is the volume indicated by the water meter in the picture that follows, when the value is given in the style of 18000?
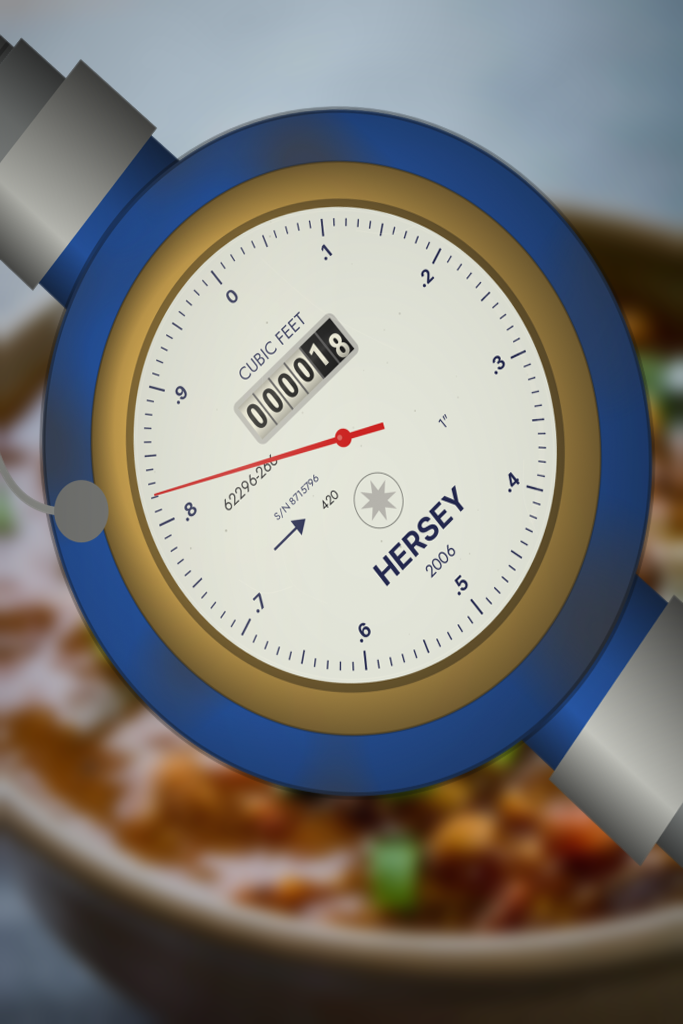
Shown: 17.82
